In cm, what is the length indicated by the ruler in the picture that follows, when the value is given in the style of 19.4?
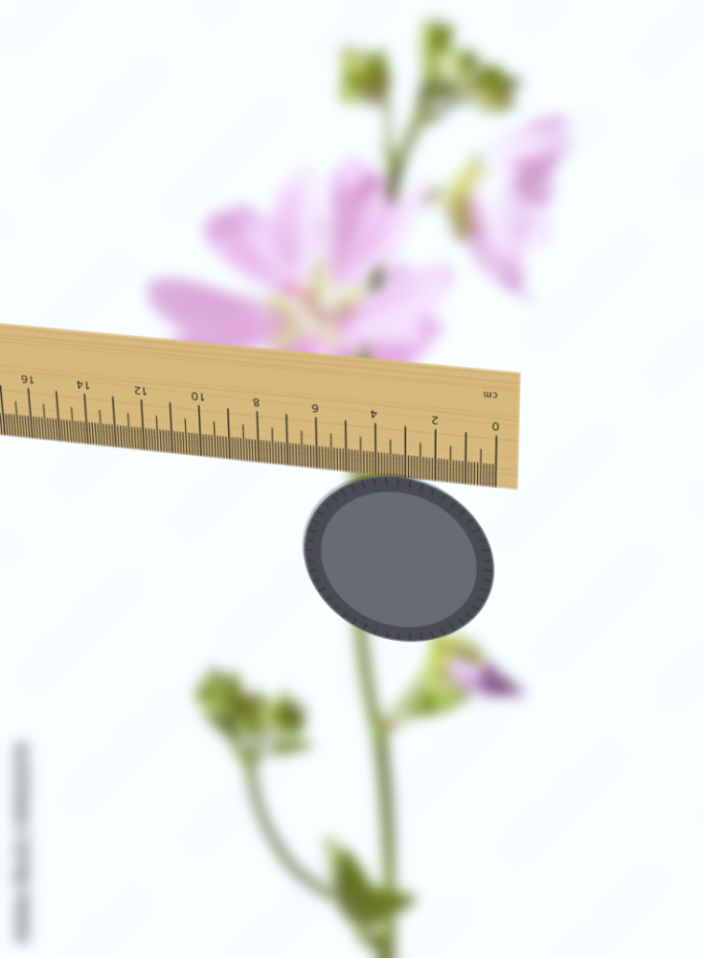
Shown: 6.5
